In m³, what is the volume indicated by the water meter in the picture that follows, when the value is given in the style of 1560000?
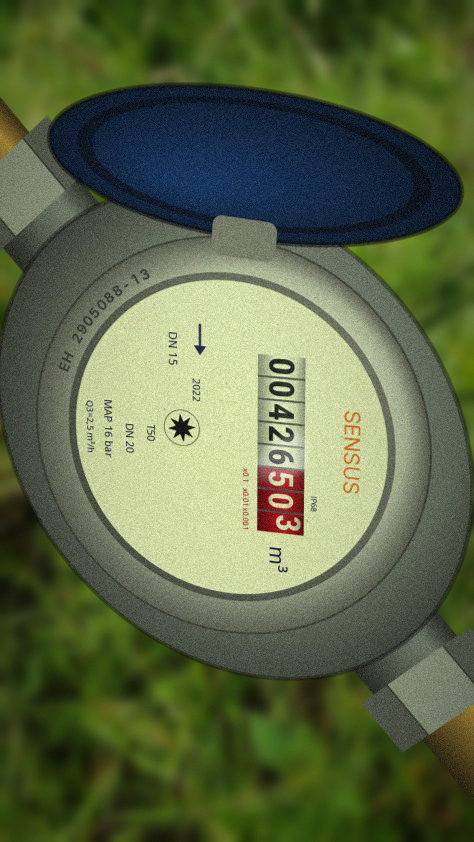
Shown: 426.503
